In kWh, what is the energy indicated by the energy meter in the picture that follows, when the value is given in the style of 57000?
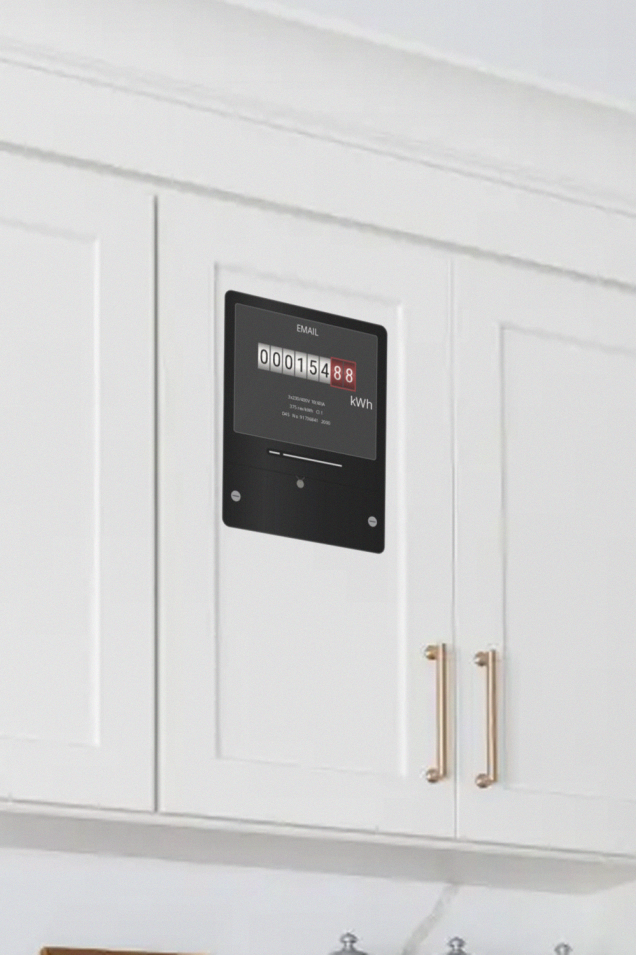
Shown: 154.88
